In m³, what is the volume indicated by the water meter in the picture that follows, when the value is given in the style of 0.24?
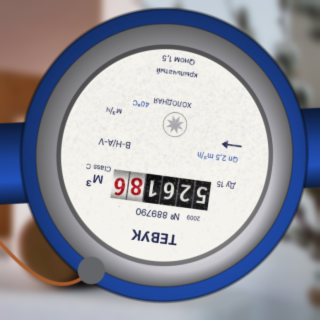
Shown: 5261.86
